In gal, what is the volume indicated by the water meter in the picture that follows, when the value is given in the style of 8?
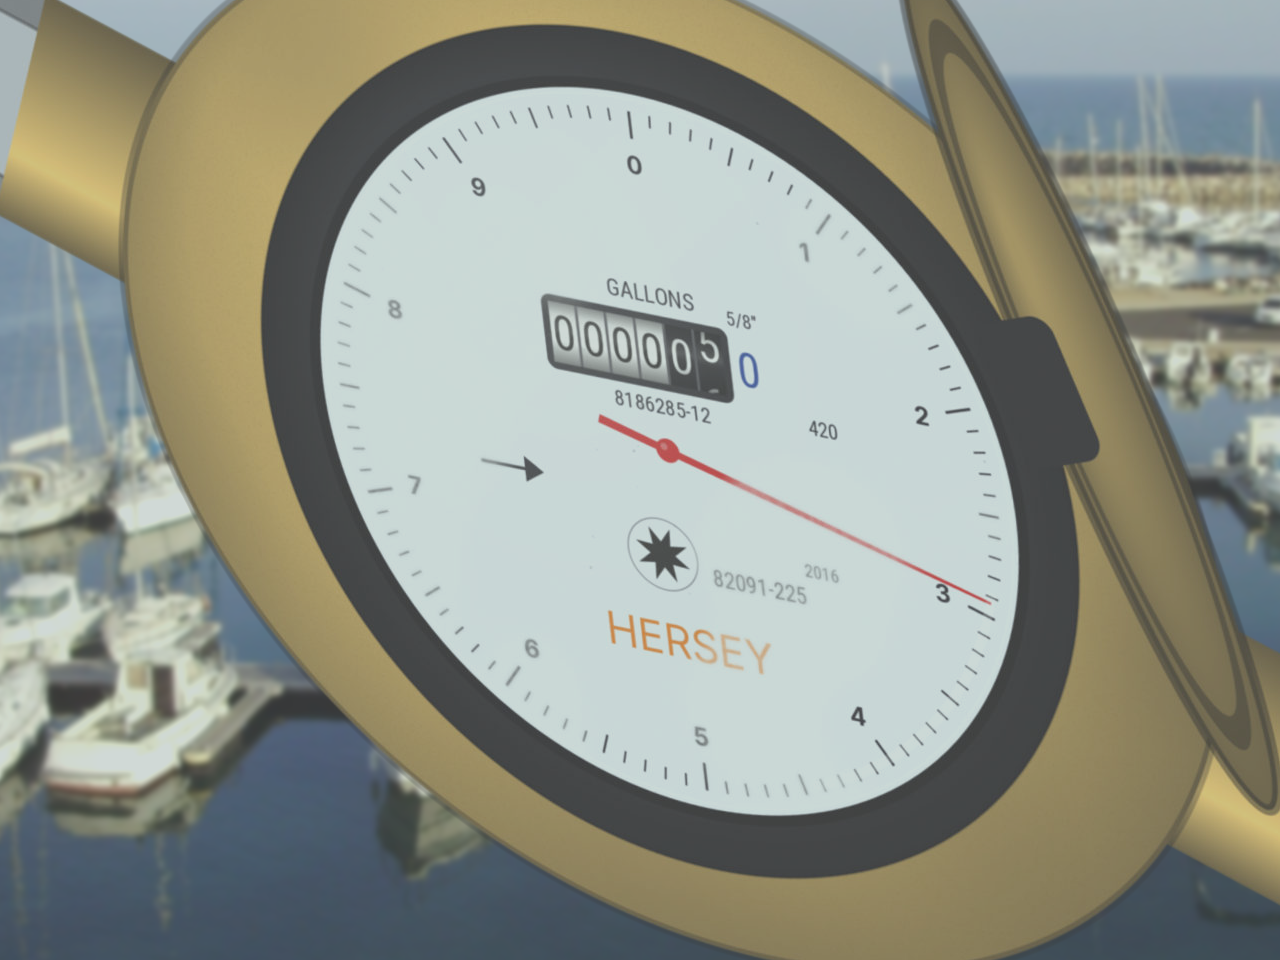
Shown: 52.9
